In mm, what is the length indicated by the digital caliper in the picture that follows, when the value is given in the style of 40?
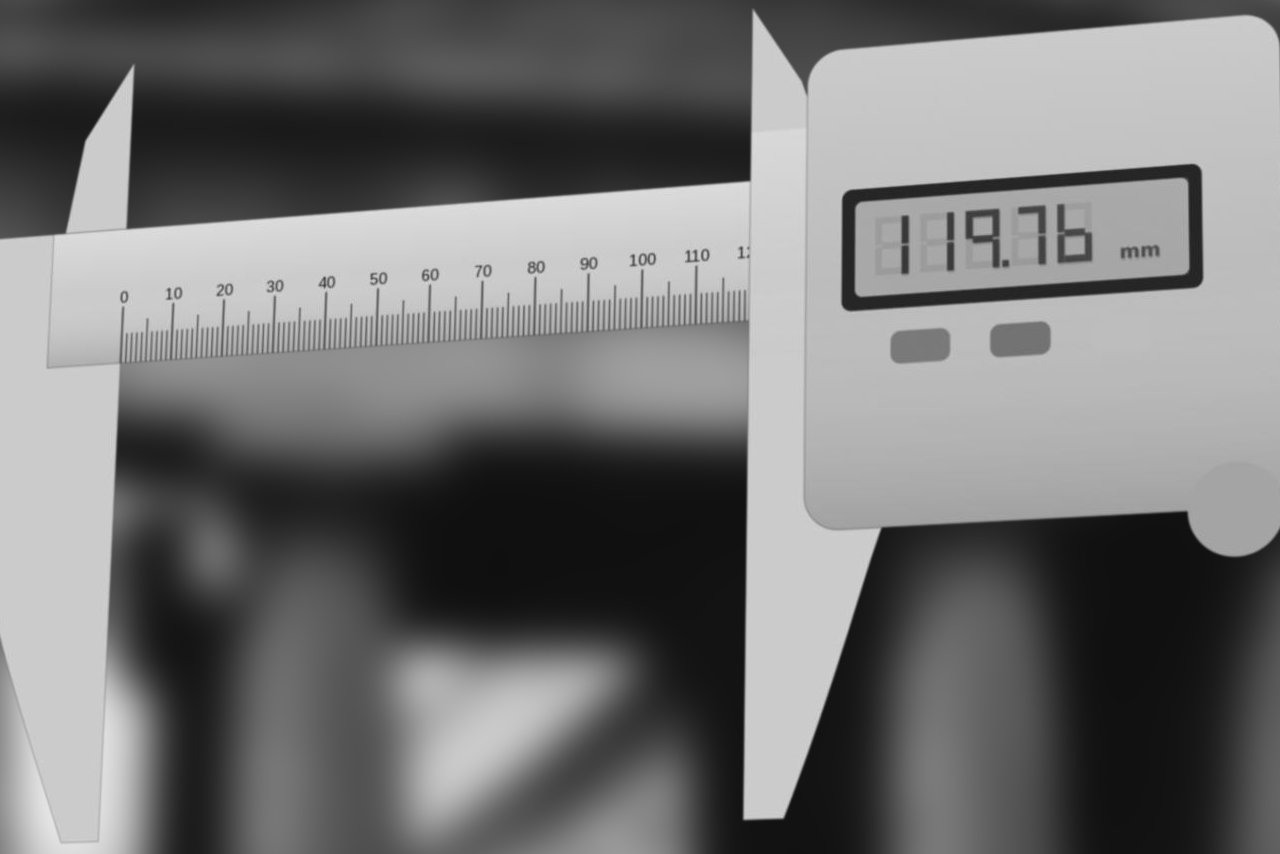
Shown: 119.76
